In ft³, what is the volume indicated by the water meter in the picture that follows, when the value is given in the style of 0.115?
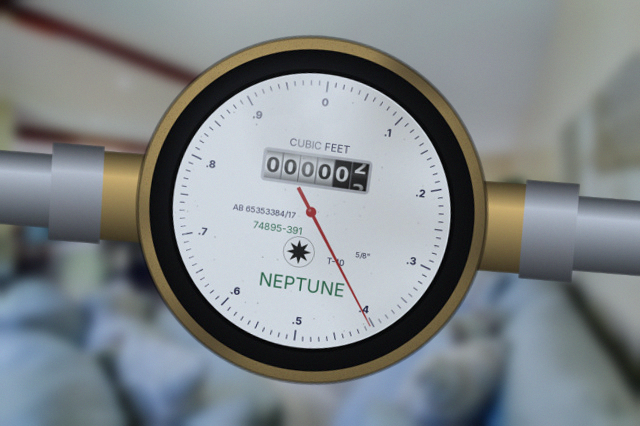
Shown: 2.40
